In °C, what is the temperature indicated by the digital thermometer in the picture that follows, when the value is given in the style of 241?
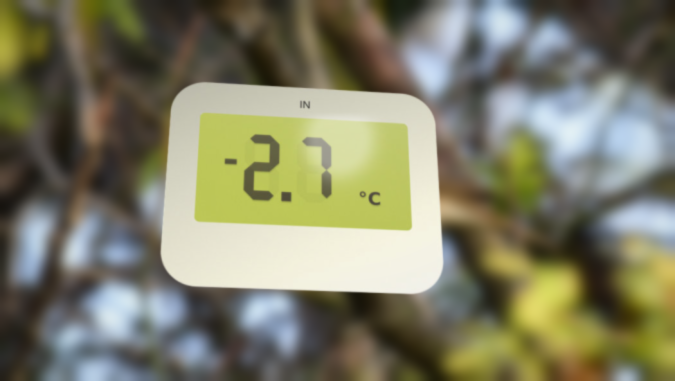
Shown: -2.7
